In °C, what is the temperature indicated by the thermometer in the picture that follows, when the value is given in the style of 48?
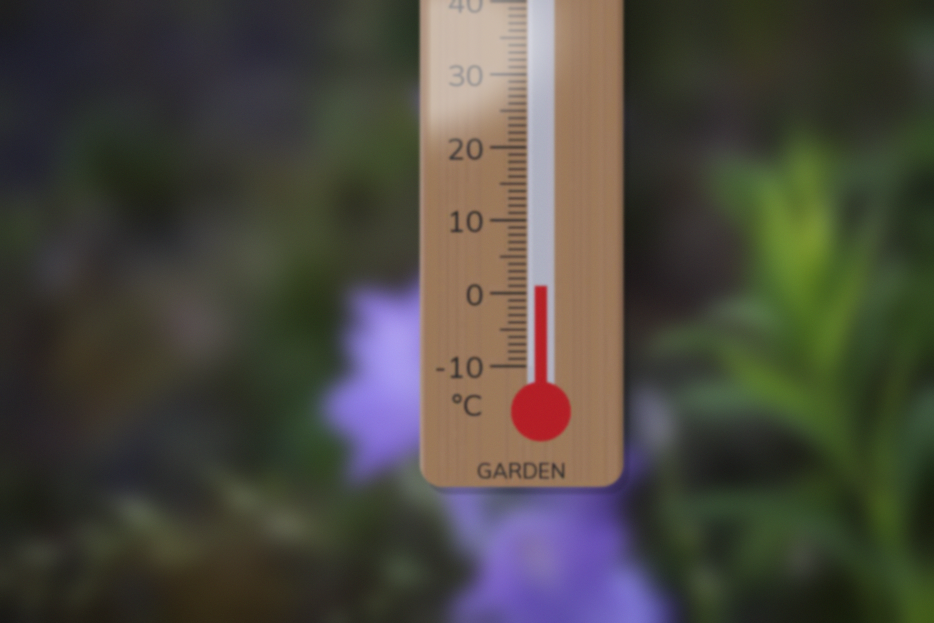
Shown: 1
